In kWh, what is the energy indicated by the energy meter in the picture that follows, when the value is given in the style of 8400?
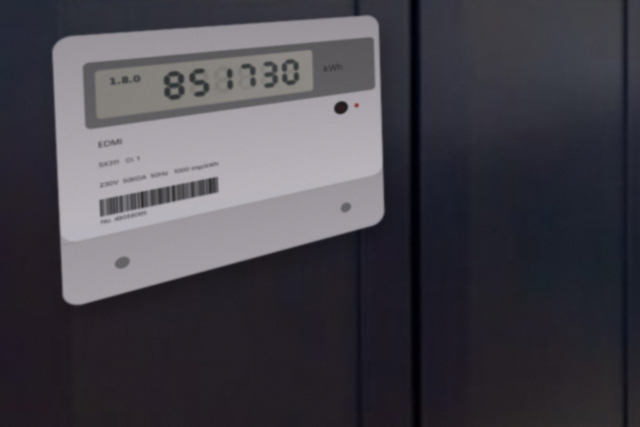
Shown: 851730
